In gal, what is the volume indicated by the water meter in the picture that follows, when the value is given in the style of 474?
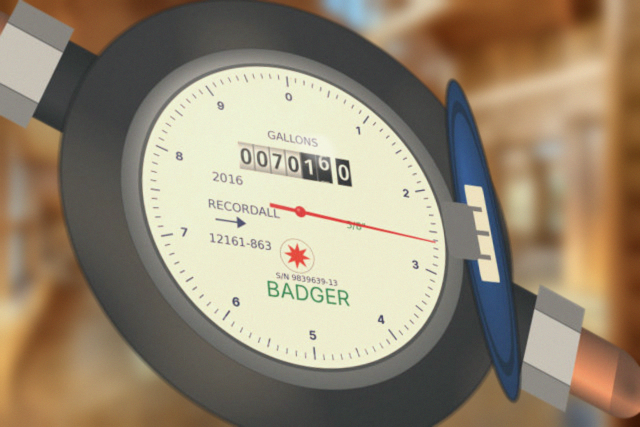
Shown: 70162.6
